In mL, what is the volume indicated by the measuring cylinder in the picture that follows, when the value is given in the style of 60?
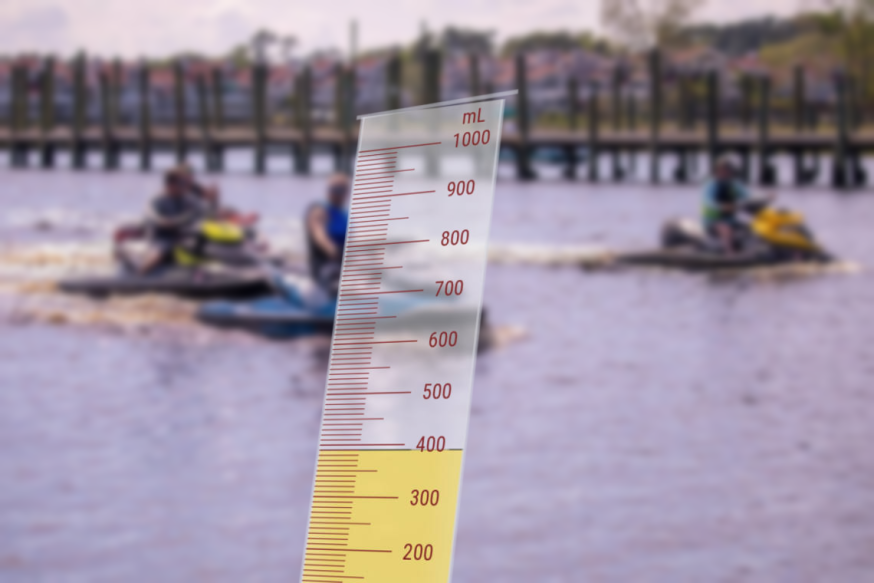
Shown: 390
